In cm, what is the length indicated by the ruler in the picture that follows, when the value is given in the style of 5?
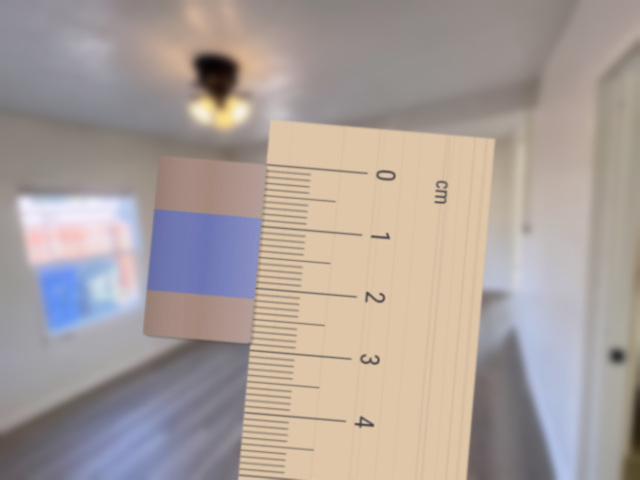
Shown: 2.9
